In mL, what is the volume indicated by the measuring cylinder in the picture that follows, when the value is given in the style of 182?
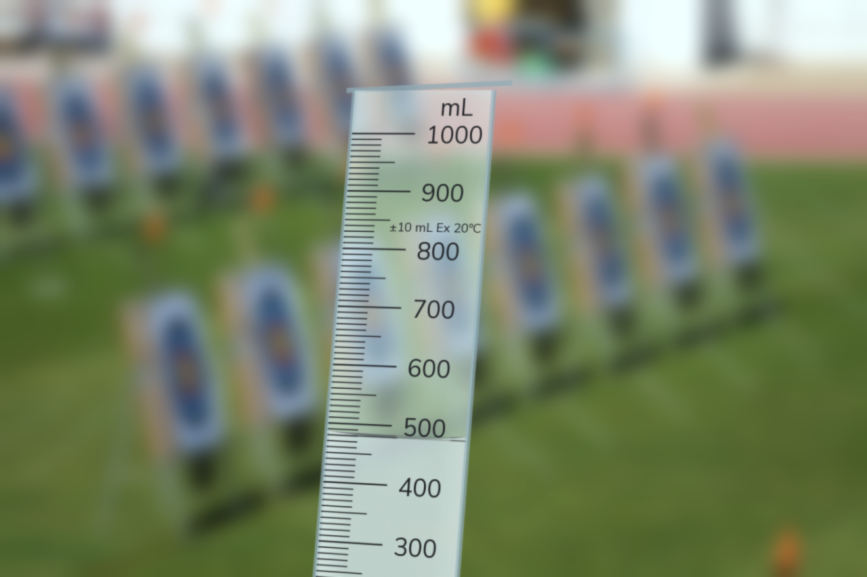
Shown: 480
